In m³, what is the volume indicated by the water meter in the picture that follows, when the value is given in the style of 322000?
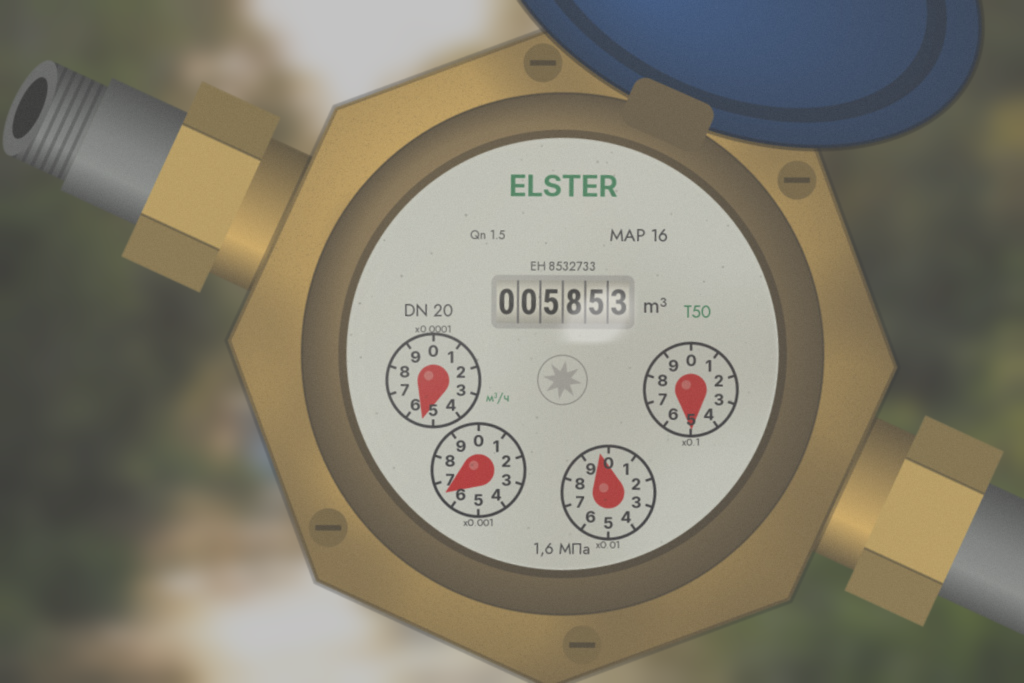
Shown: 5853.4965
